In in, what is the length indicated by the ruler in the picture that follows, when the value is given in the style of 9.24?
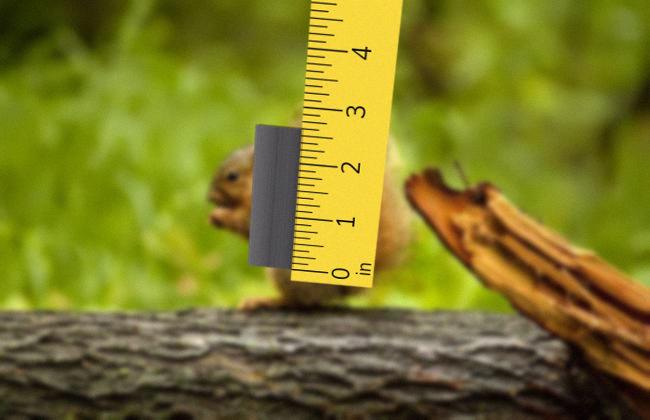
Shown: 2.625
